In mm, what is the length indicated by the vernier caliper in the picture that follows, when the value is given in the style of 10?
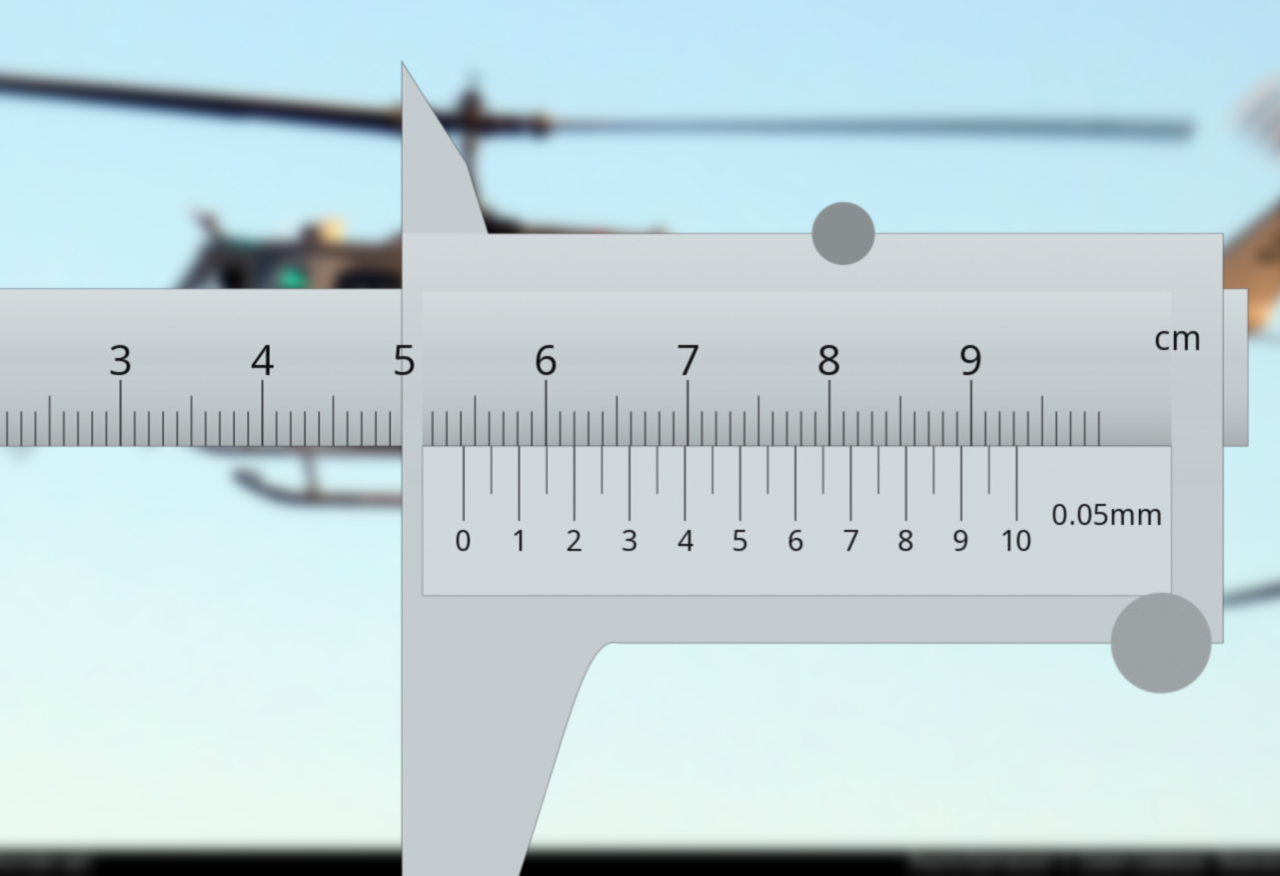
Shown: 54.2
